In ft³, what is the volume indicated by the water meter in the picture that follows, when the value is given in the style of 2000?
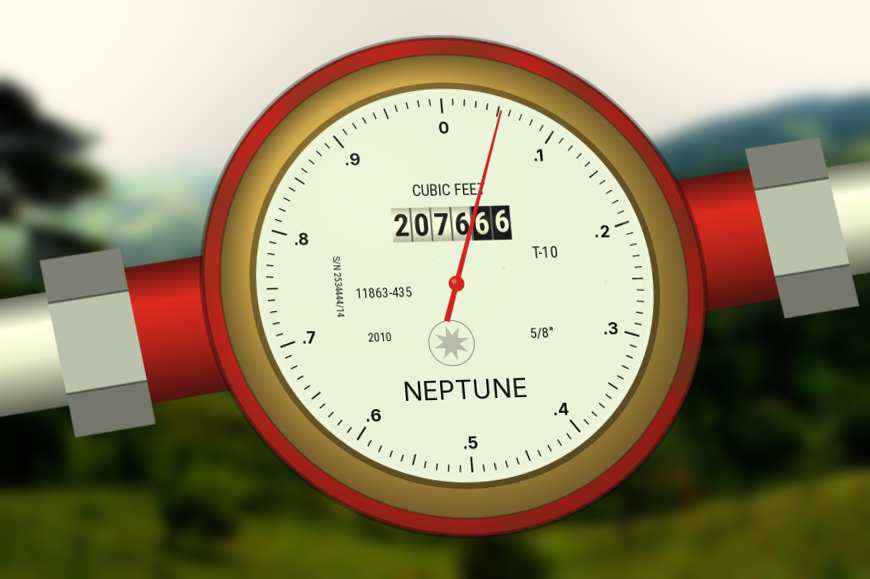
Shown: 207666.05
